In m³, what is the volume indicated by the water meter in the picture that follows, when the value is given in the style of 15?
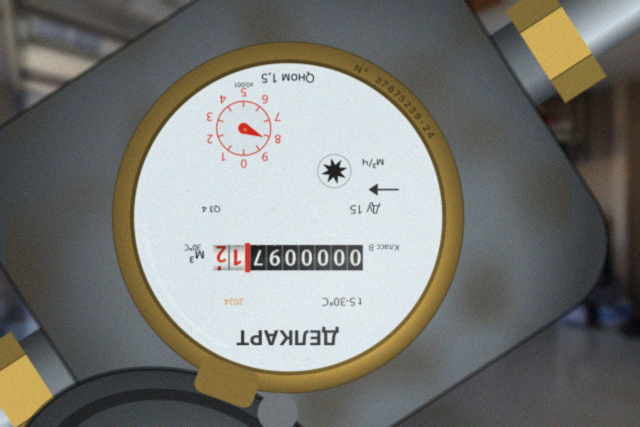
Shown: 97.118
